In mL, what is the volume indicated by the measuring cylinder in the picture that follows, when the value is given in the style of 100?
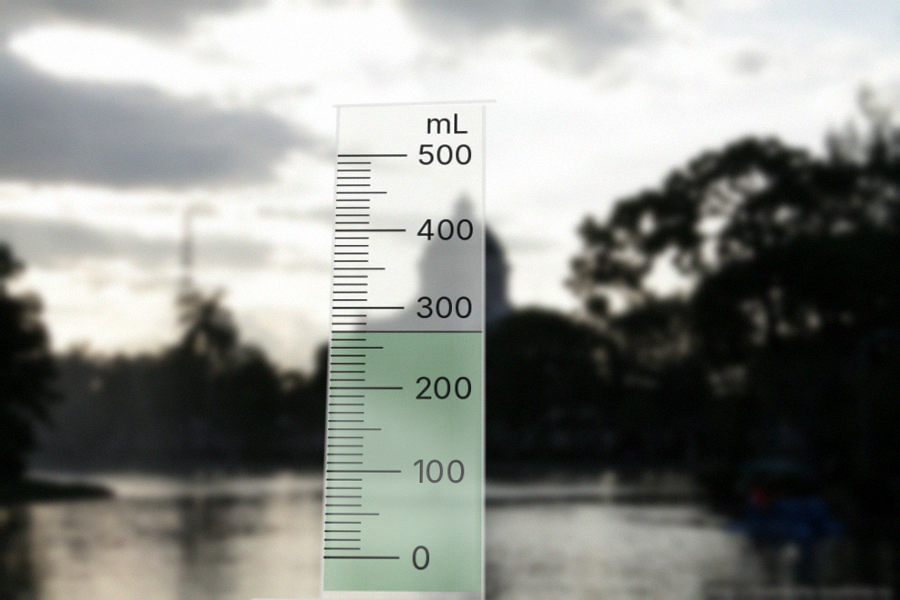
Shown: 270
